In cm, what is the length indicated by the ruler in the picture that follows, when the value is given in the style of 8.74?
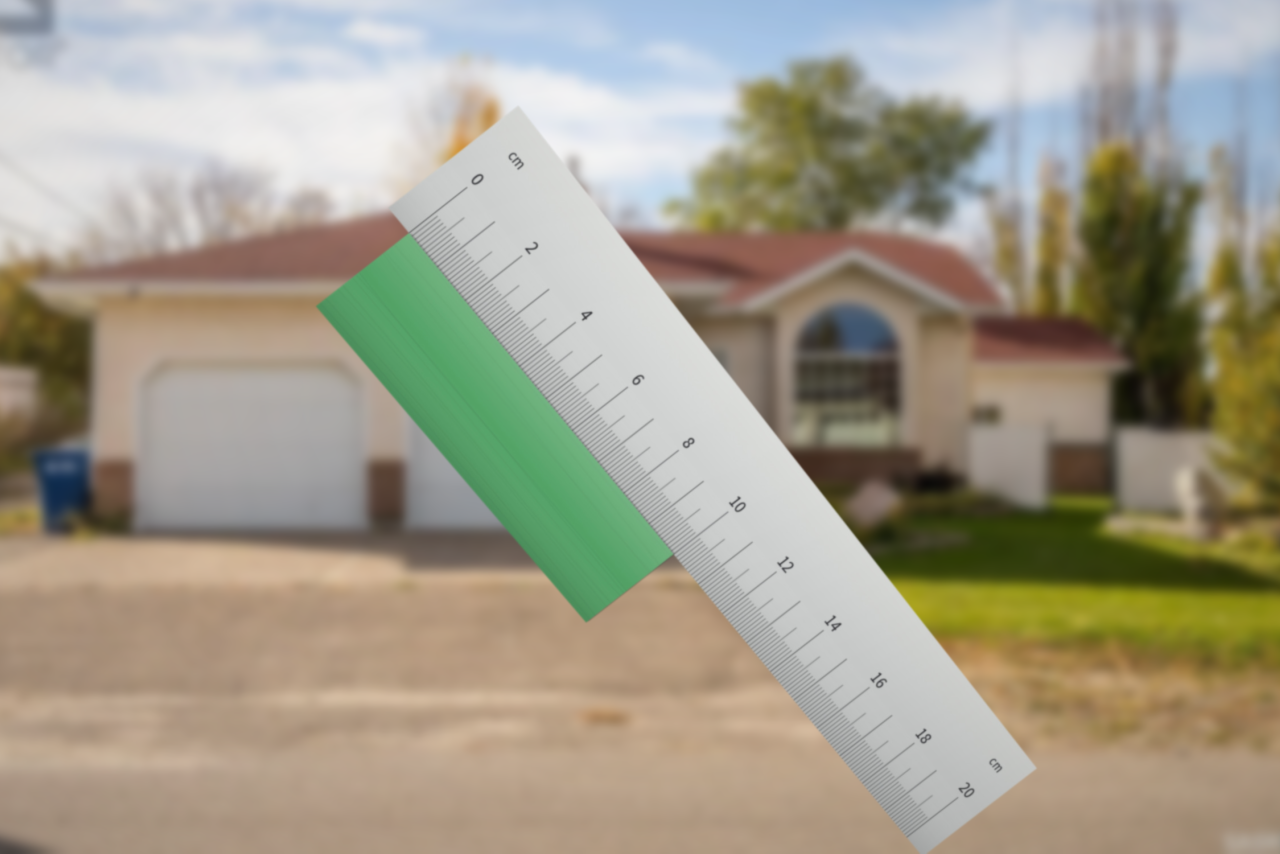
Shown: 10
